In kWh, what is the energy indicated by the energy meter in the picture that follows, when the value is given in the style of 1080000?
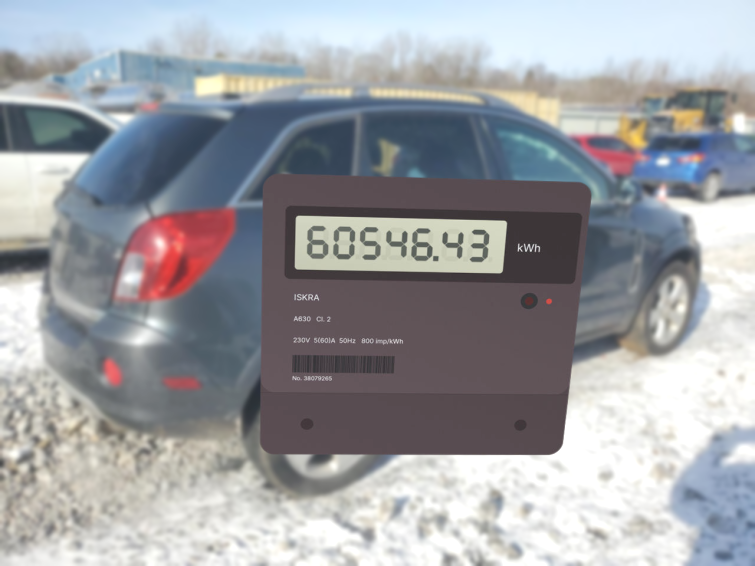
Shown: 60546.43
